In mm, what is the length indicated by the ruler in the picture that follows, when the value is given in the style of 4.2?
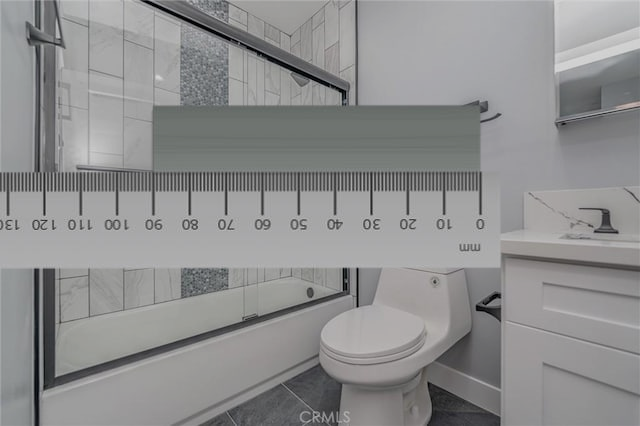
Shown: 90
